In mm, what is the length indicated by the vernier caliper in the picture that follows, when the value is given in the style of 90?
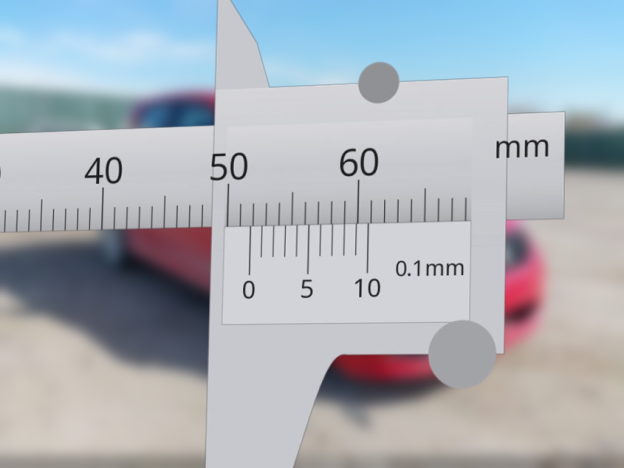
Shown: 51.8
